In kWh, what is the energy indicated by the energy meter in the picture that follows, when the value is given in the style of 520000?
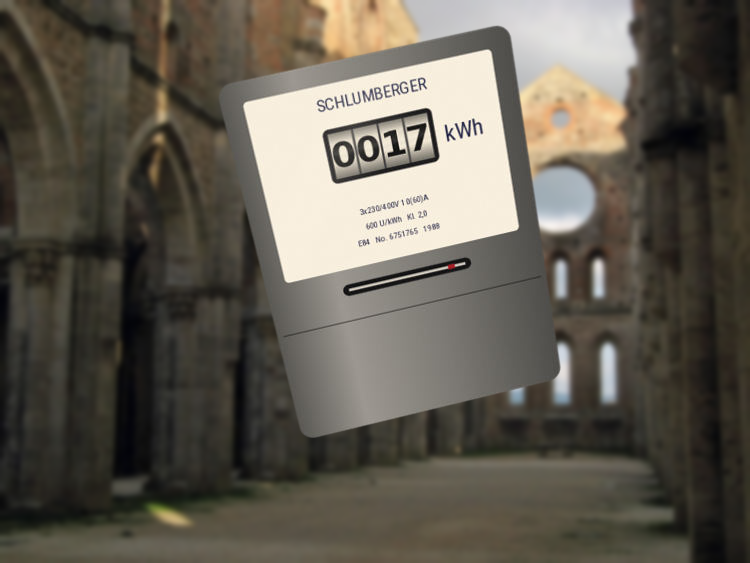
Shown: 17
